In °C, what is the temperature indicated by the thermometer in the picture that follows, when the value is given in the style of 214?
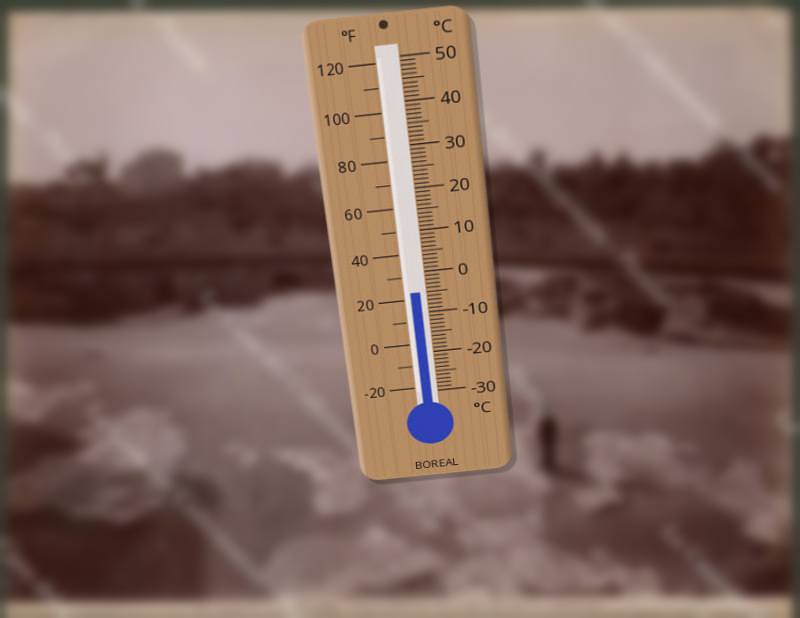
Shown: -5
